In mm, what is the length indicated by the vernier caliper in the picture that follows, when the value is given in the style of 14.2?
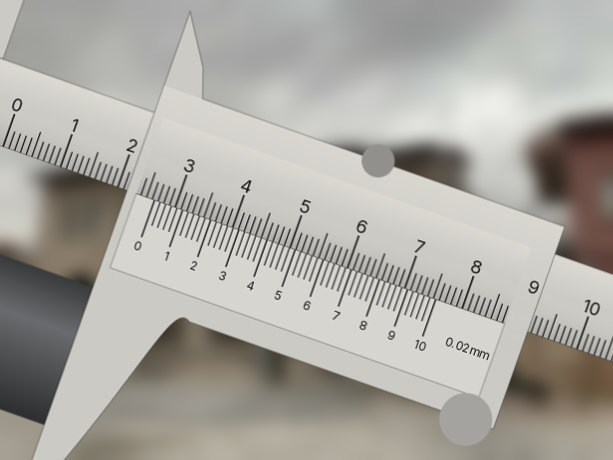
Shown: 26.4
